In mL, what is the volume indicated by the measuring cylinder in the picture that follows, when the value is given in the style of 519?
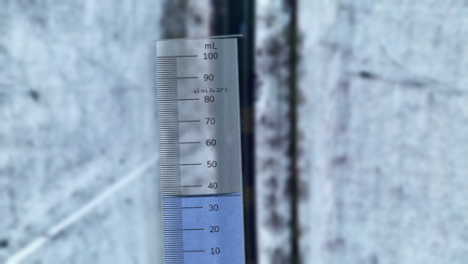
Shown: 35
